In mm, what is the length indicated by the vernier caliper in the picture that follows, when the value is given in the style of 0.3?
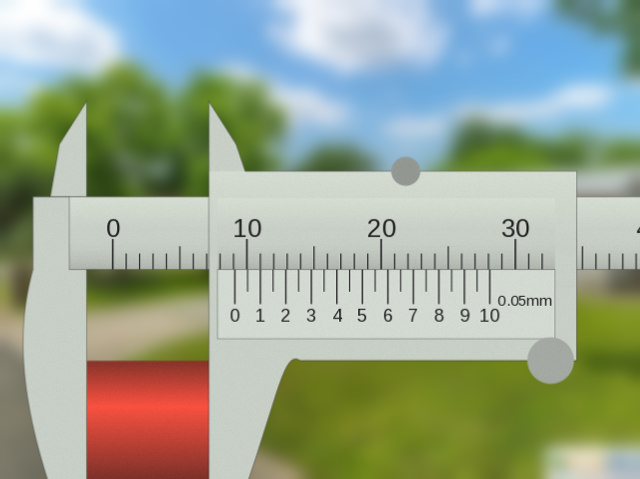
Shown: 9.1
